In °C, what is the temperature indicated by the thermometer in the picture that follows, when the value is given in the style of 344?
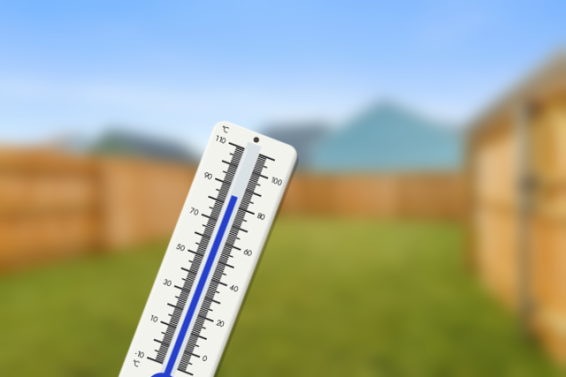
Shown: 85
